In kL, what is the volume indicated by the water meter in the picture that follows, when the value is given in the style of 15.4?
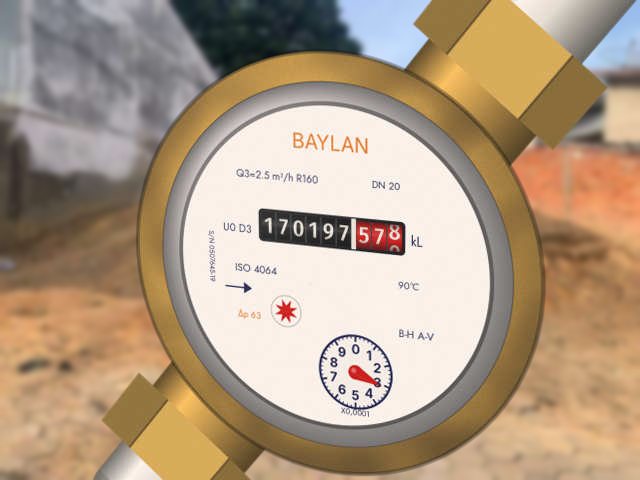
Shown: 170197.5783
